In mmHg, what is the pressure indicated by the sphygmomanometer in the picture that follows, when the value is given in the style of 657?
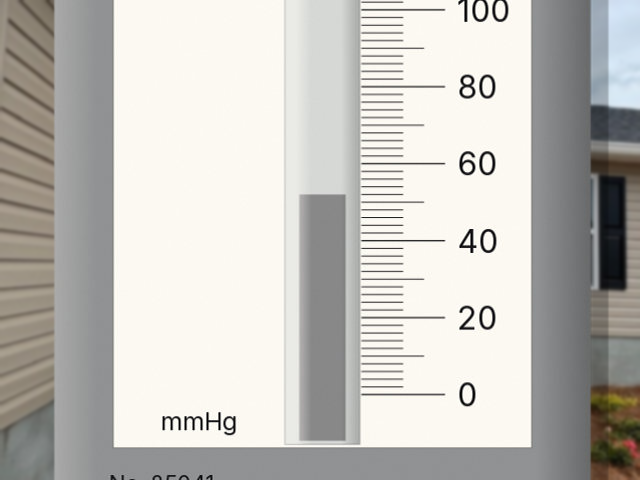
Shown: 52
